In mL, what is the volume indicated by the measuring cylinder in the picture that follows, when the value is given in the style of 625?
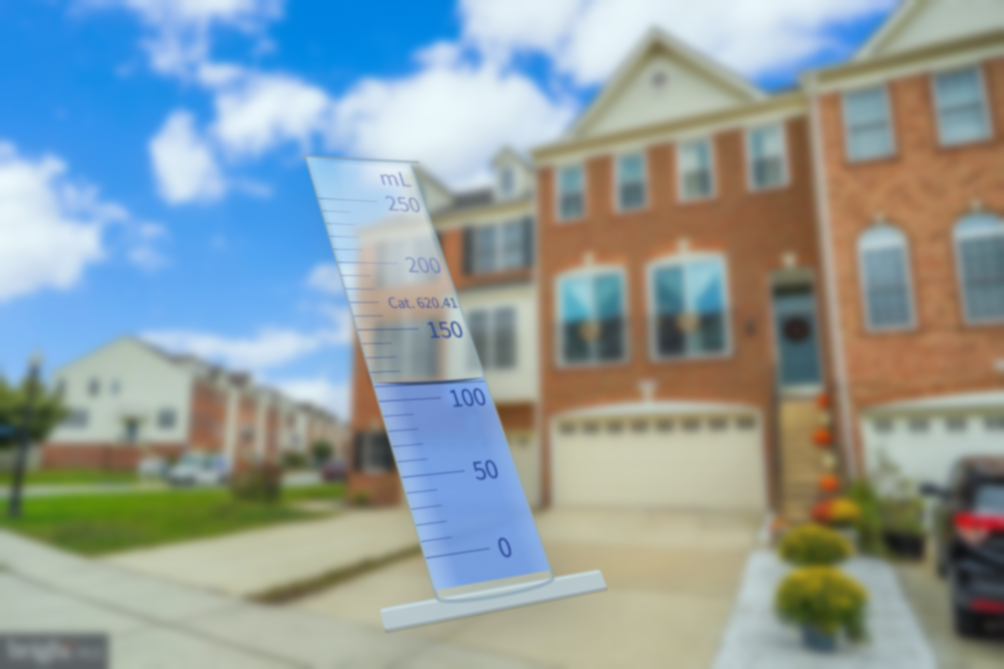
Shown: 110
